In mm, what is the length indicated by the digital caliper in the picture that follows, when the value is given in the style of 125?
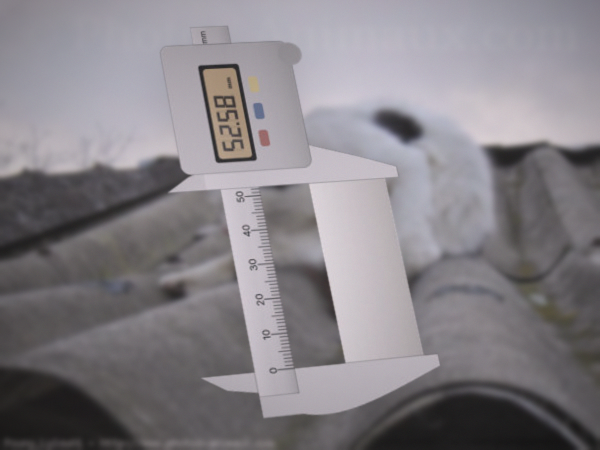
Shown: 52.58
